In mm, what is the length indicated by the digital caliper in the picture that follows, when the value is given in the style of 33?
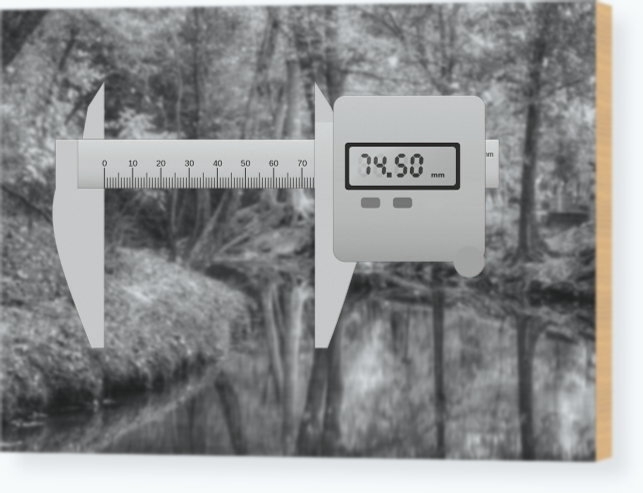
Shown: 74.50
